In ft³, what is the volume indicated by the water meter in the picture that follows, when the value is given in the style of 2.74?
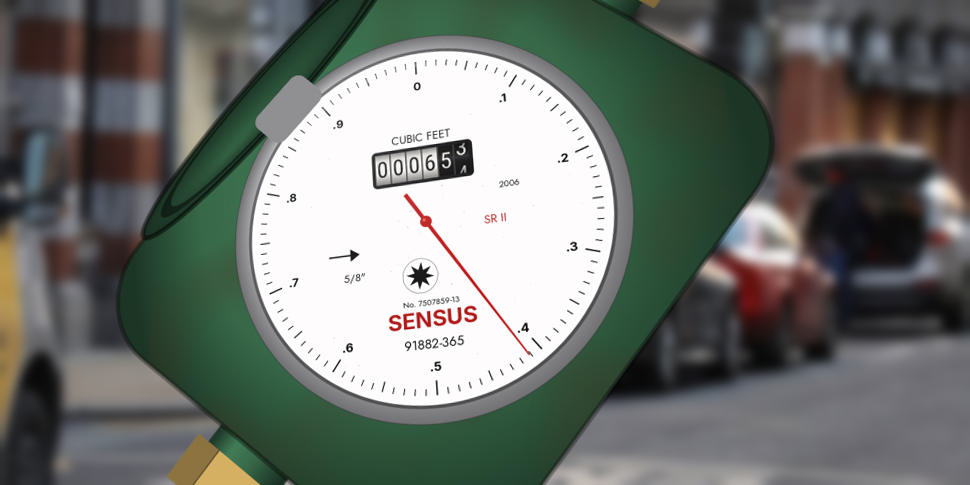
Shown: 653.41
